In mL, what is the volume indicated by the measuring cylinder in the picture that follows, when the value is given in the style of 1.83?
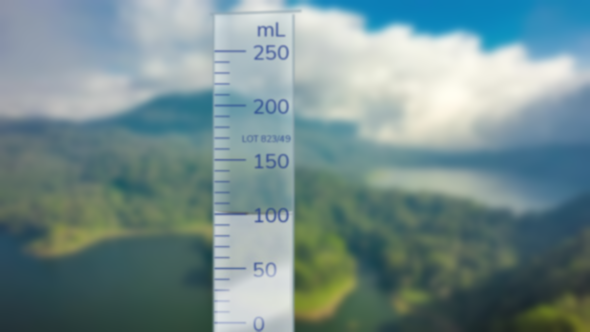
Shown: 100
